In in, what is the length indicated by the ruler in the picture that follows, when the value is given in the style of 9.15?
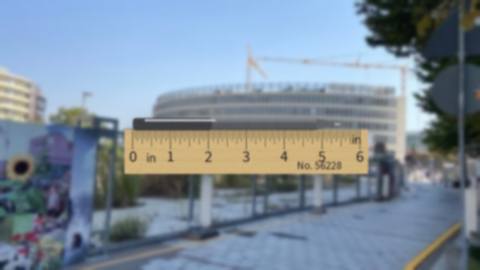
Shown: 5.5
